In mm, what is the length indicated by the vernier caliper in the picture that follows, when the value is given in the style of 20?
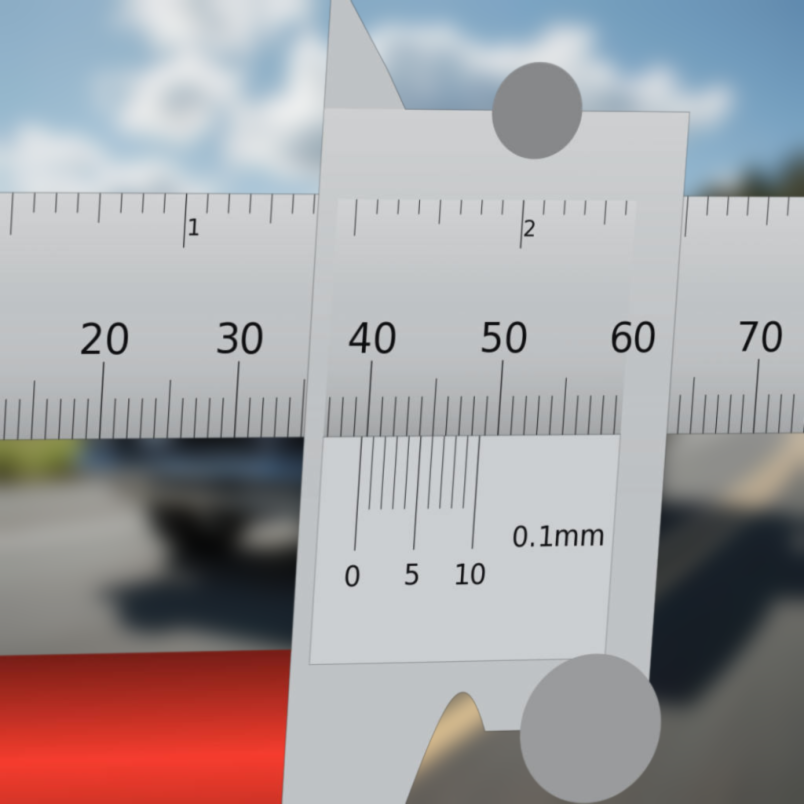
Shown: 39.6
